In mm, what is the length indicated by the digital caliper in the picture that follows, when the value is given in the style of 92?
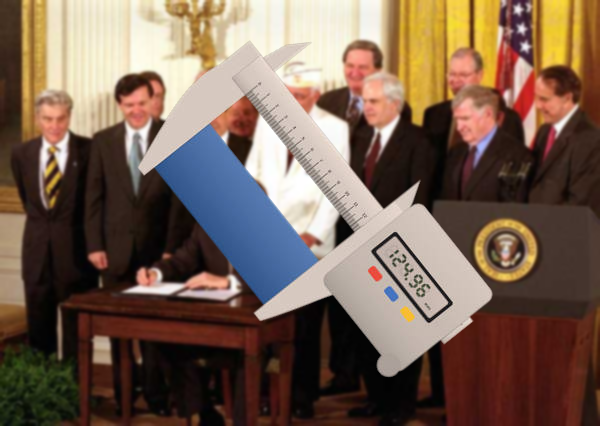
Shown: 124.96
